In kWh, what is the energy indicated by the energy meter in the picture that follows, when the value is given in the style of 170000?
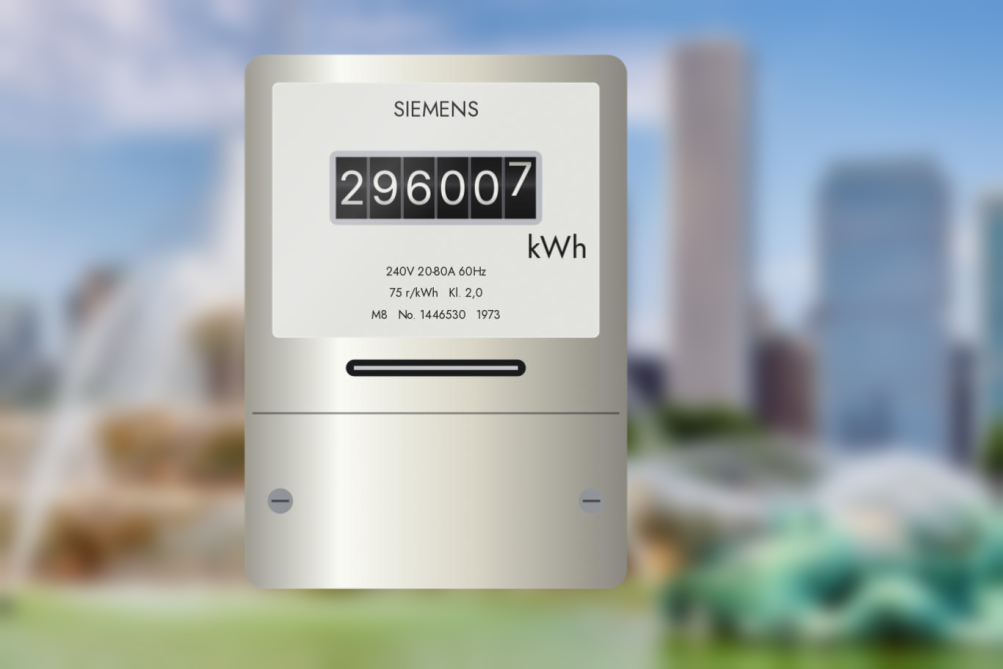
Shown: 296007
